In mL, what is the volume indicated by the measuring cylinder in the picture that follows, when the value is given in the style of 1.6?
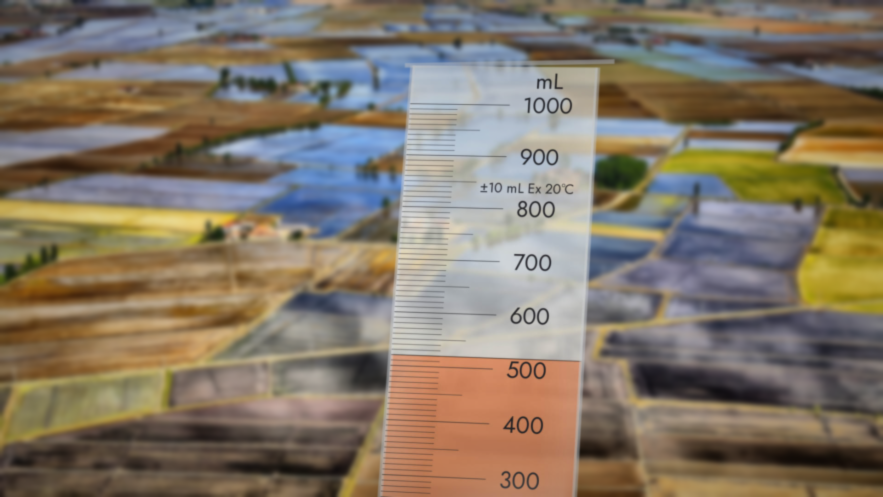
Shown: 520
